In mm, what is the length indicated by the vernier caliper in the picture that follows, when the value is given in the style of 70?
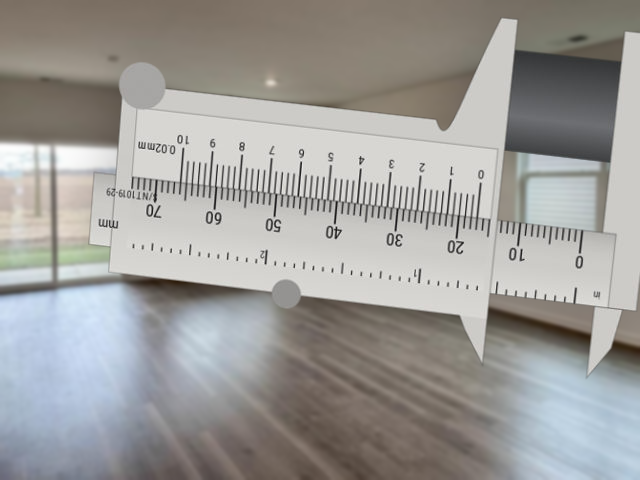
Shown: 17.0
